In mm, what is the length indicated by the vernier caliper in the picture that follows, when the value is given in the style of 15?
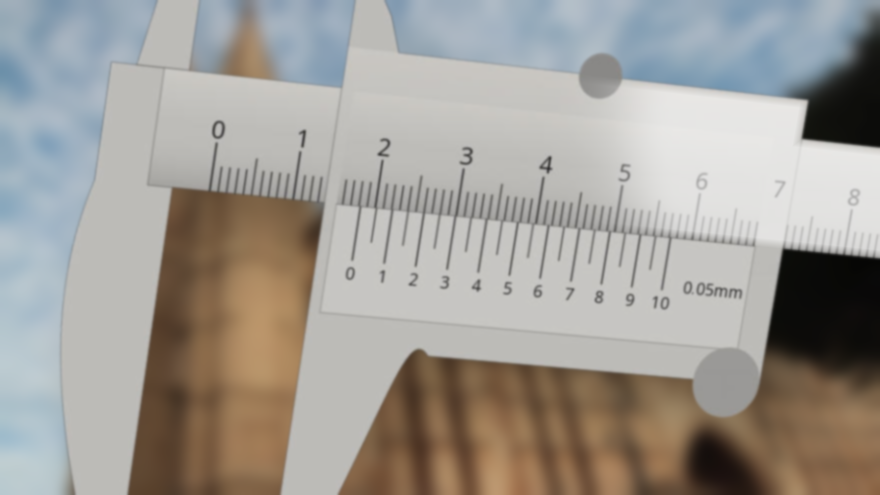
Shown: 18.2
